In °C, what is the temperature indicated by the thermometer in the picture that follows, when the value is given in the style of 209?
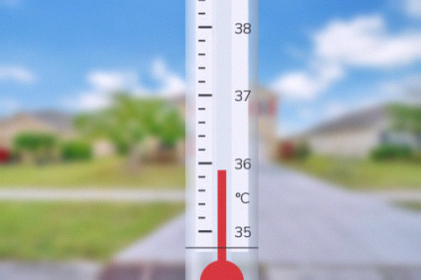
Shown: 35.9
